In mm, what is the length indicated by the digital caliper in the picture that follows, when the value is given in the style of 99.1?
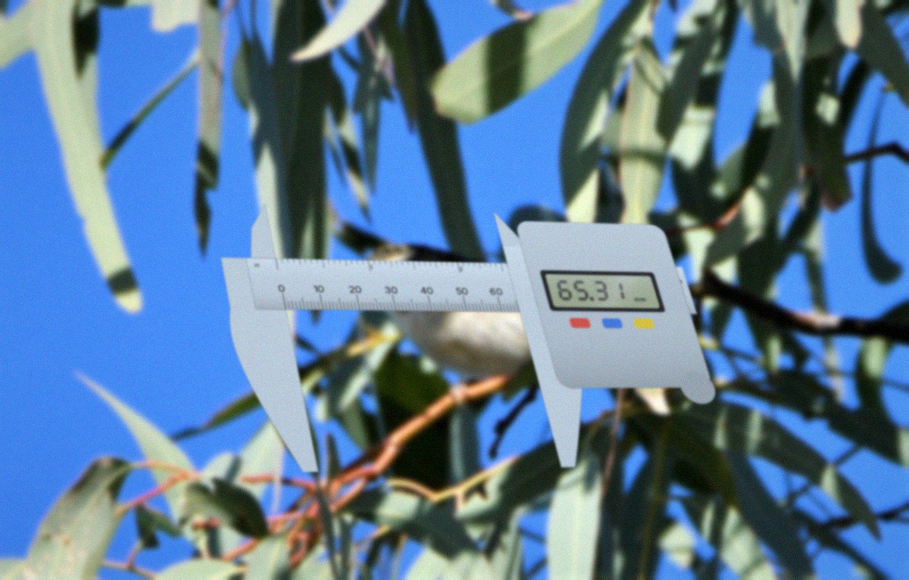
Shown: 65.31
